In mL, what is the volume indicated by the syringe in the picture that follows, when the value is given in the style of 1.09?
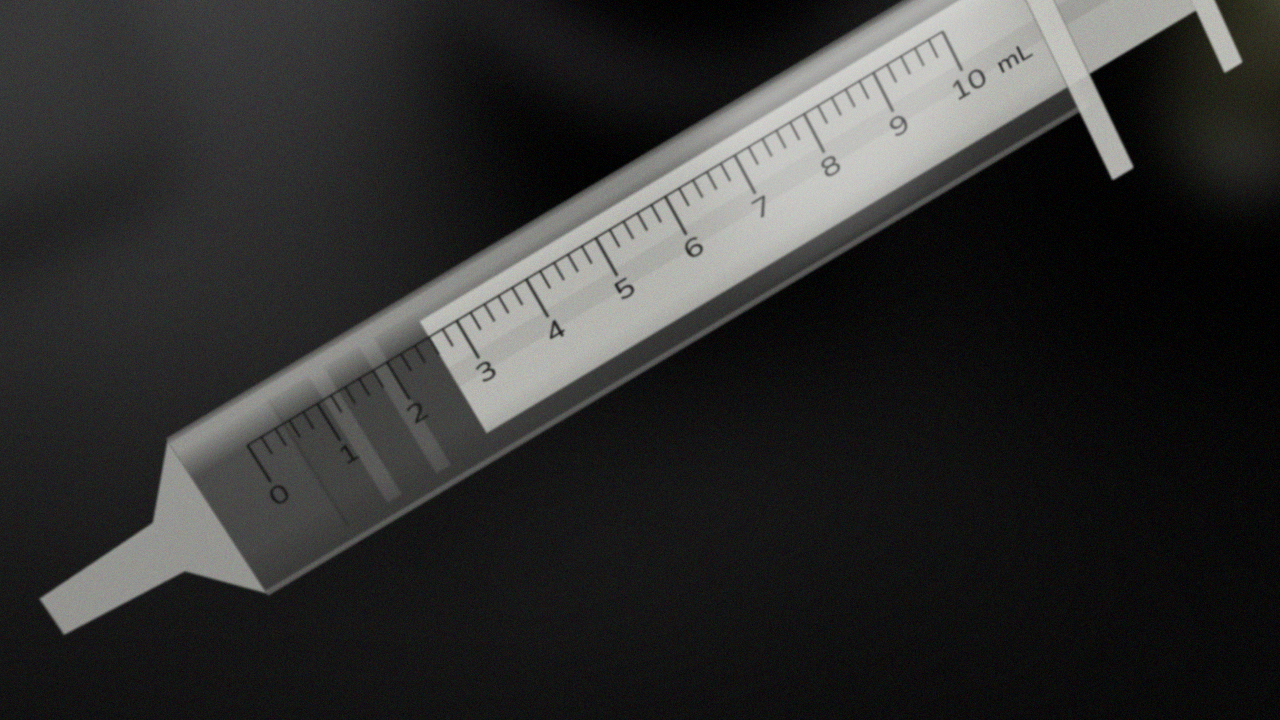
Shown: 0.5
